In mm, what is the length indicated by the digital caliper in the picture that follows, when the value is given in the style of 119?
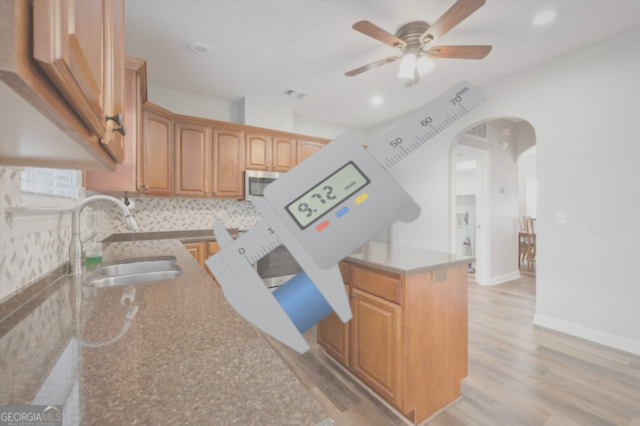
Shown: 9.72
